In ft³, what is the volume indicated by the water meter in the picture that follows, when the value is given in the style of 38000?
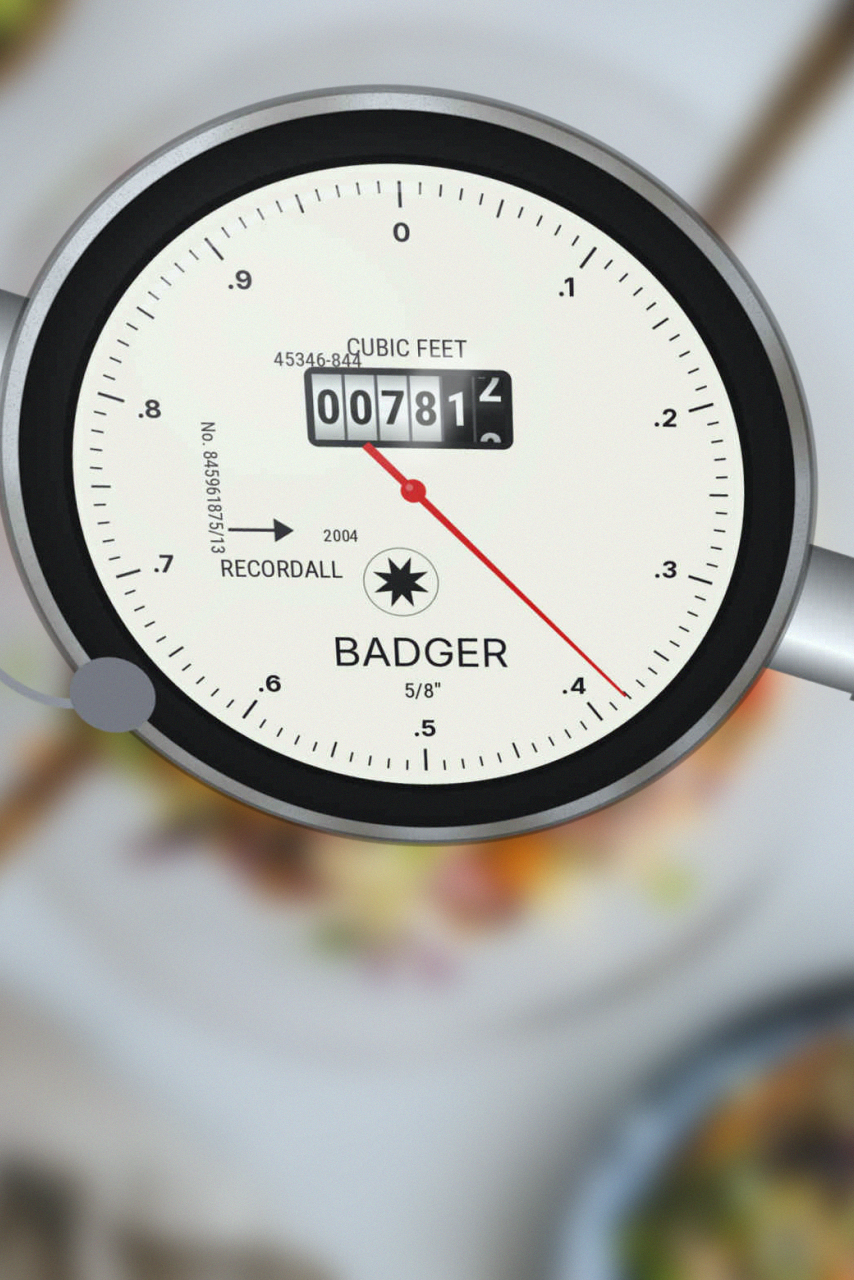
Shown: 7812.38
